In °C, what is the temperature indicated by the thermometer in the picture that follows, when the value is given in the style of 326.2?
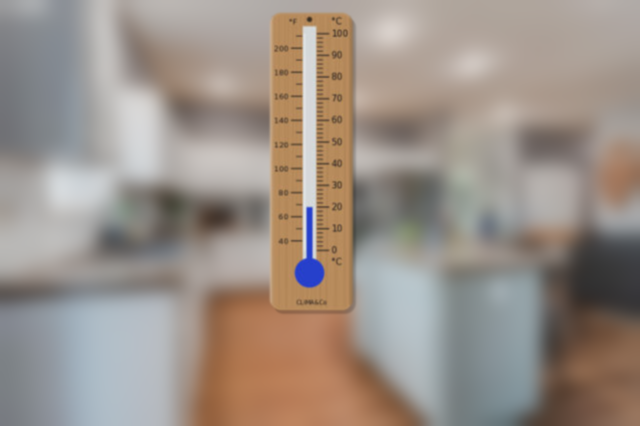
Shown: 20
